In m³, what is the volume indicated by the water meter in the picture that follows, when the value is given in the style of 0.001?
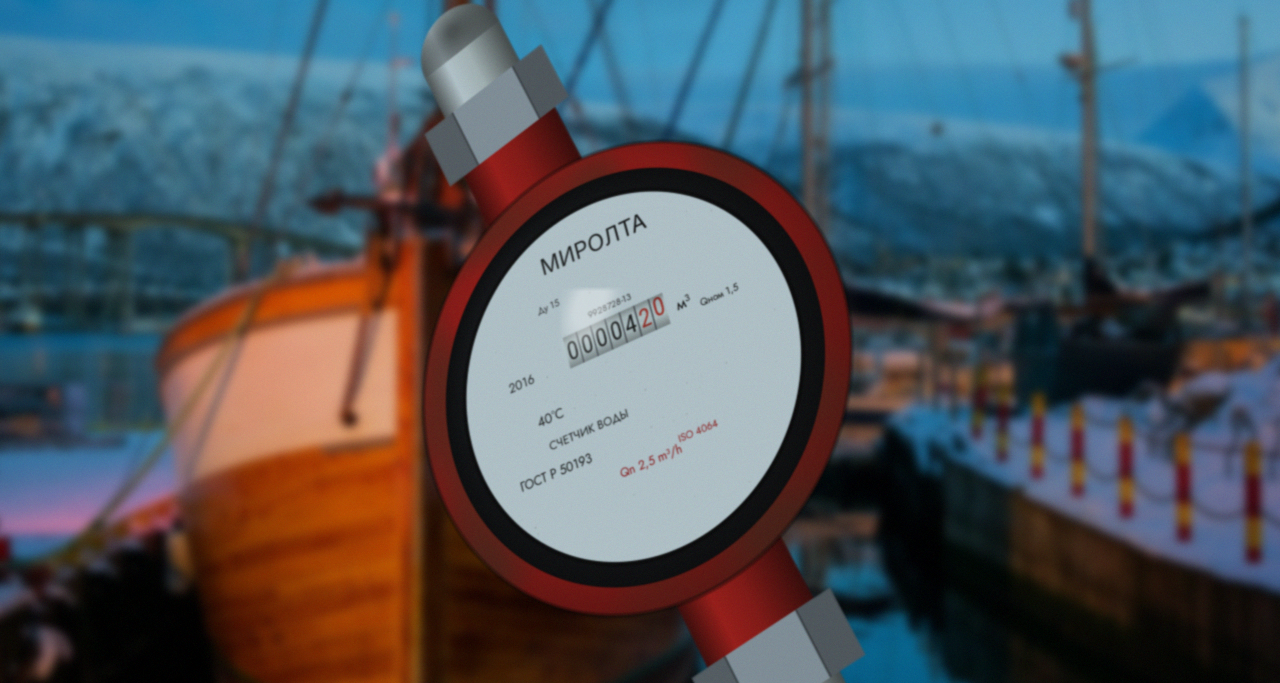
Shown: 4.20
